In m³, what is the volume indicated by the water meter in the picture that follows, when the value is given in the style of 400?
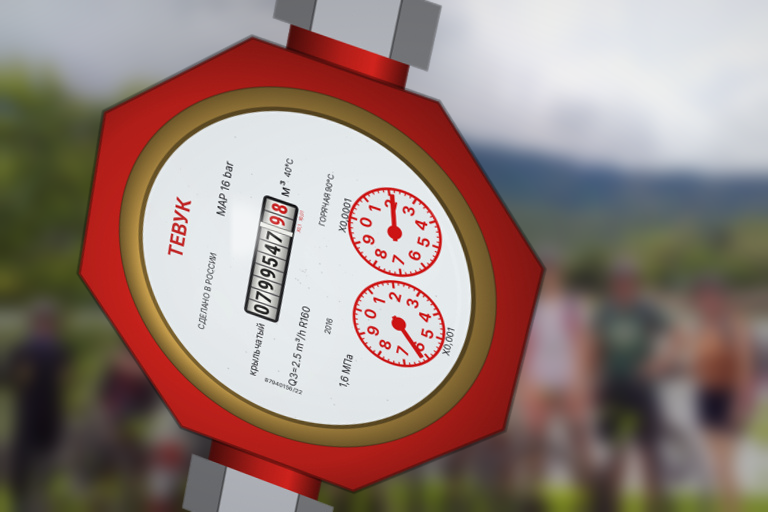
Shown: 799547.9862
